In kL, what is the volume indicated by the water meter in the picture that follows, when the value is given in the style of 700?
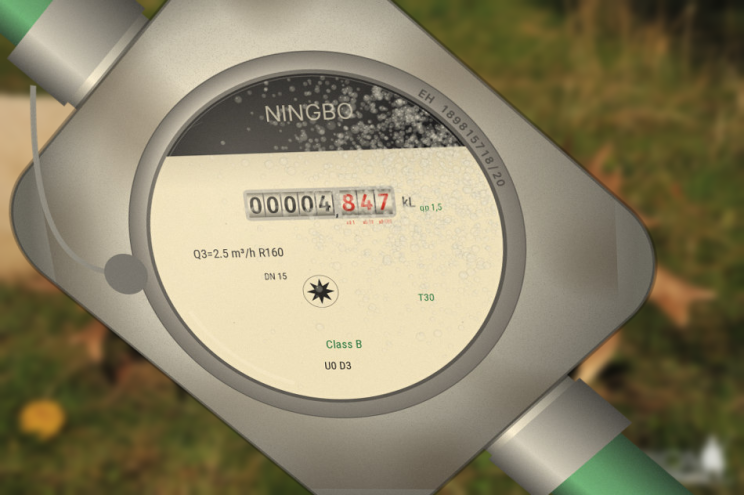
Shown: 4.847
